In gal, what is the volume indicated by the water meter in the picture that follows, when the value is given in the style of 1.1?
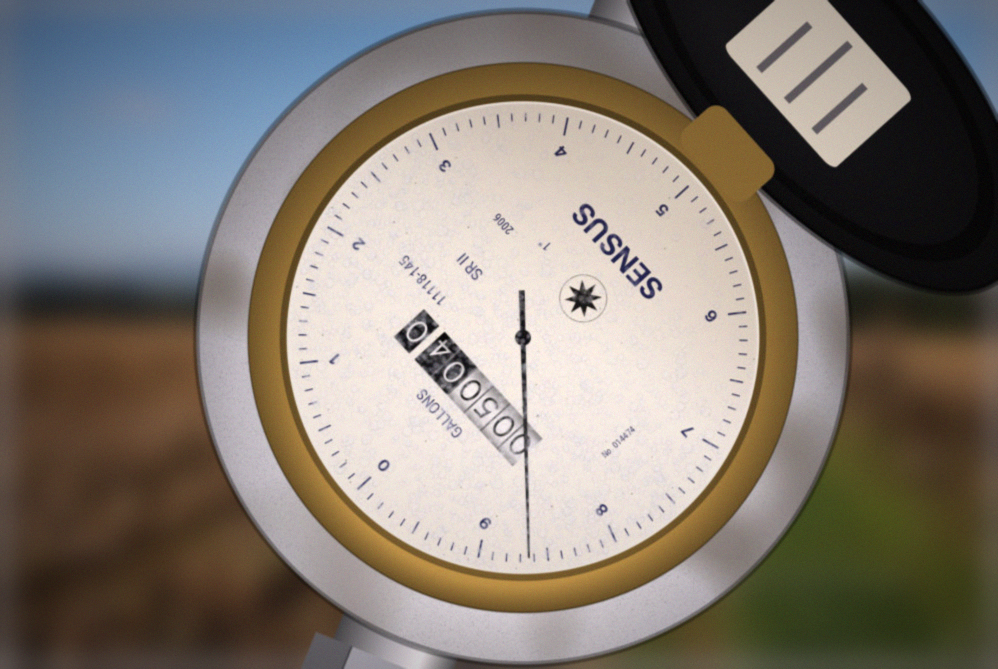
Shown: 50038.6
